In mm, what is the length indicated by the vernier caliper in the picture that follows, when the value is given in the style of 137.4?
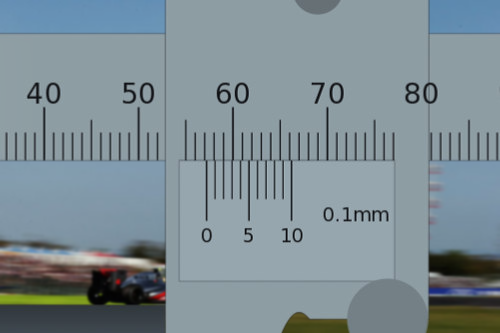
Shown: 57.2
